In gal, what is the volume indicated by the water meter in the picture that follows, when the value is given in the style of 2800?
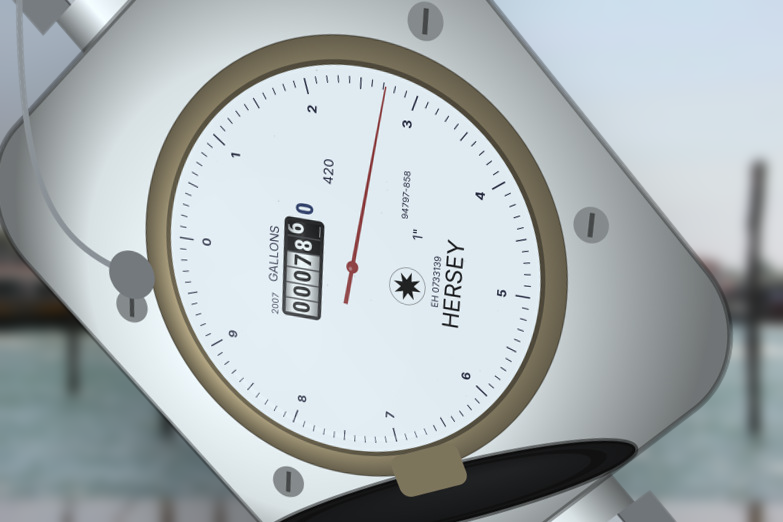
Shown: 7862.7
